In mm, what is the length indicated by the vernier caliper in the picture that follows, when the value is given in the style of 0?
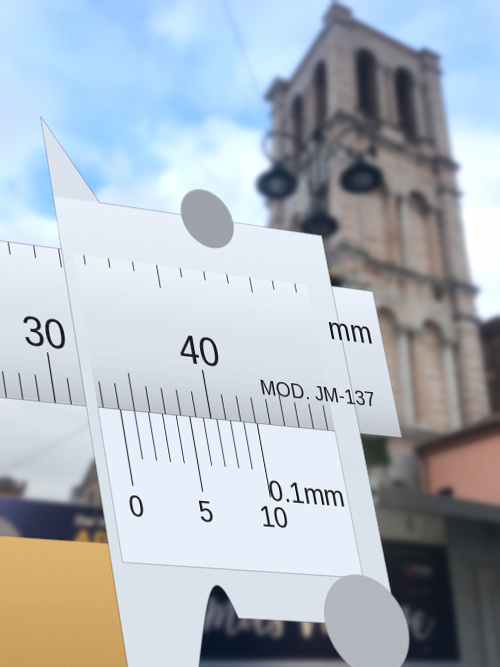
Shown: 34.1
